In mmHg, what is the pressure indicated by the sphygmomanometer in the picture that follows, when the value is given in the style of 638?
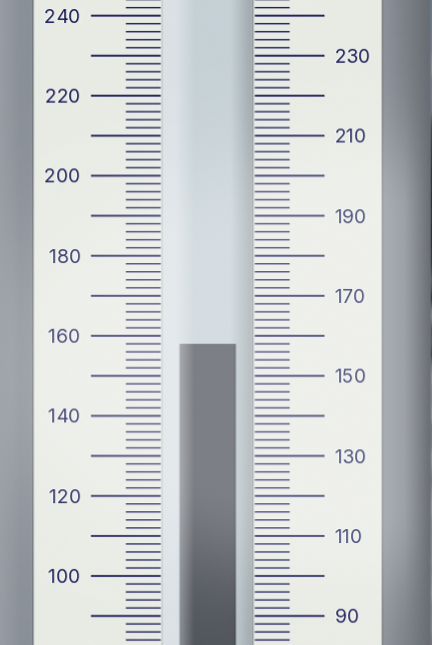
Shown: 158
